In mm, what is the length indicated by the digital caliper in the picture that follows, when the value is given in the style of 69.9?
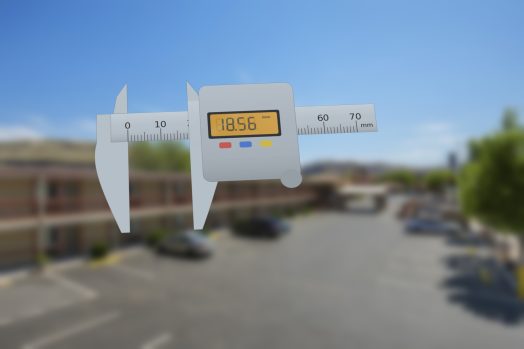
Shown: 18.56
